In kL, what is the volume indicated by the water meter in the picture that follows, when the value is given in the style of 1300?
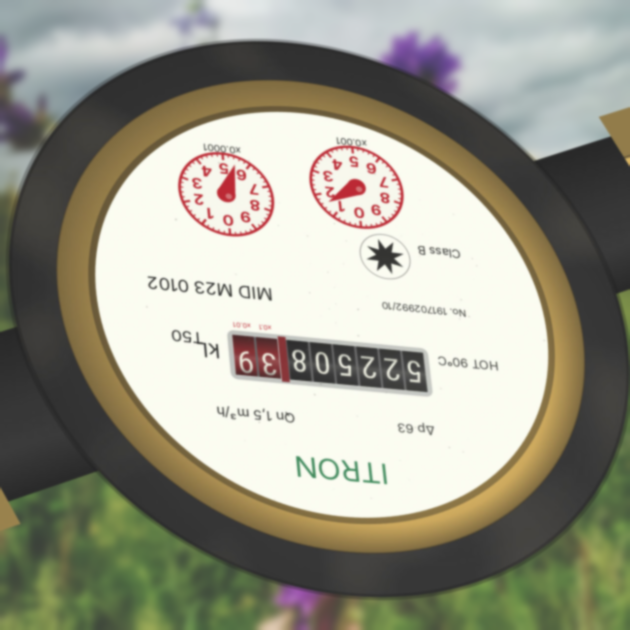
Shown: 522508.3915
